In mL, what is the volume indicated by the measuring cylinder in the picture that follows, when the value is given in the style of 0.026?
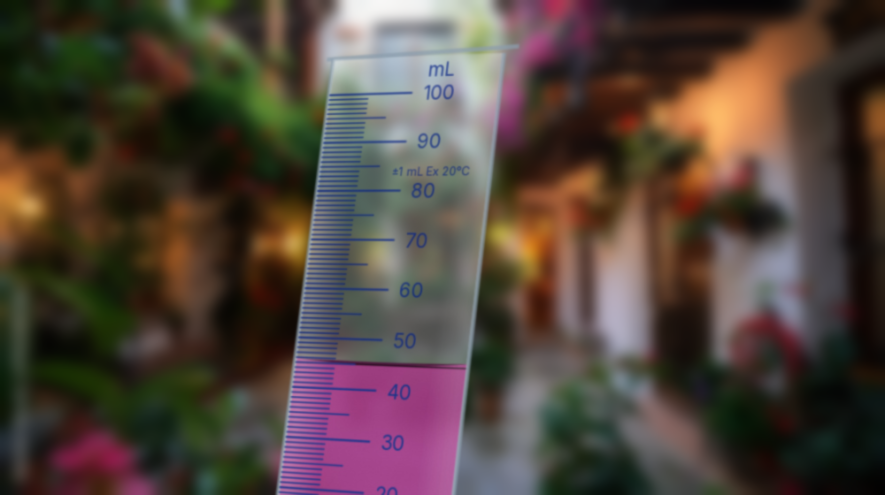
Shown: 45
